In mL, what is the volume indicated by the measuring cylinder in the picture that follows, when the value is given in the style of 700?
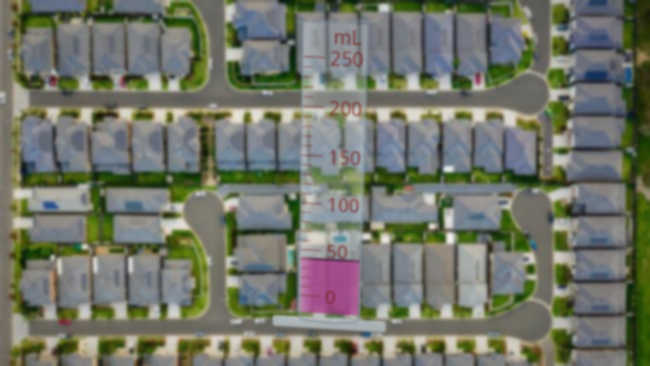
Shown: 40
